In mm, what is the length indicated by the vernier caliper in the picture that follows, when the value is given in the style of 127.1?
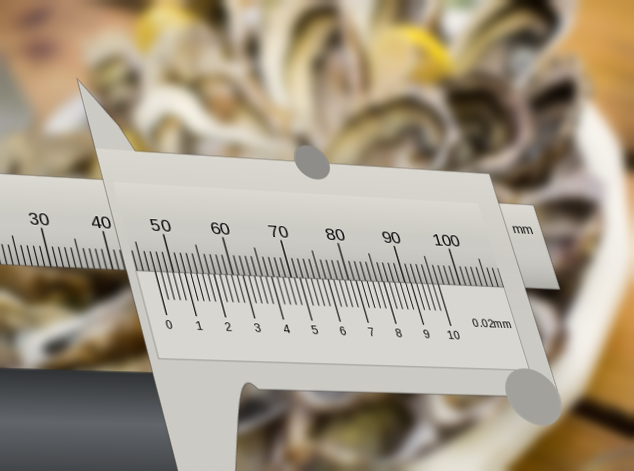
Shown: 47.0
